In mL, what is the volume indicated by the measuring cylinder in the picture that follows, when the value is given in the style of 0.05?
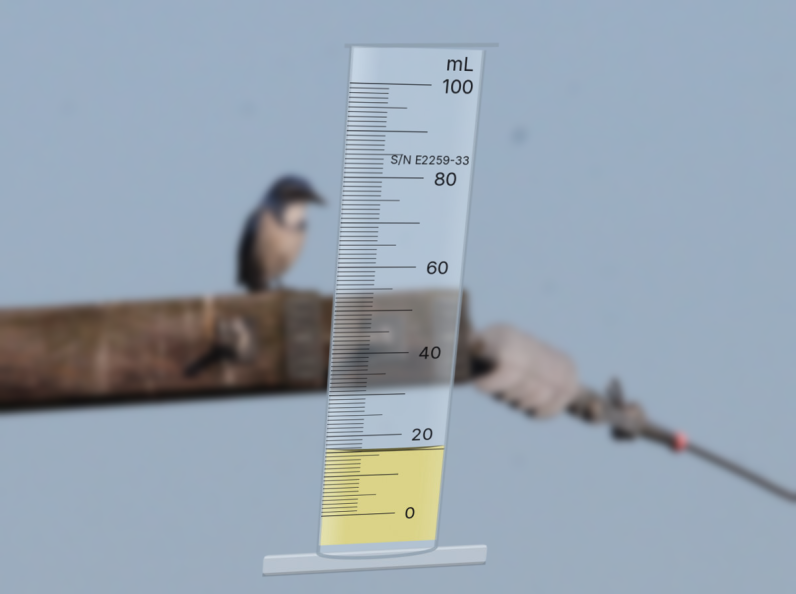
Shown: 16
